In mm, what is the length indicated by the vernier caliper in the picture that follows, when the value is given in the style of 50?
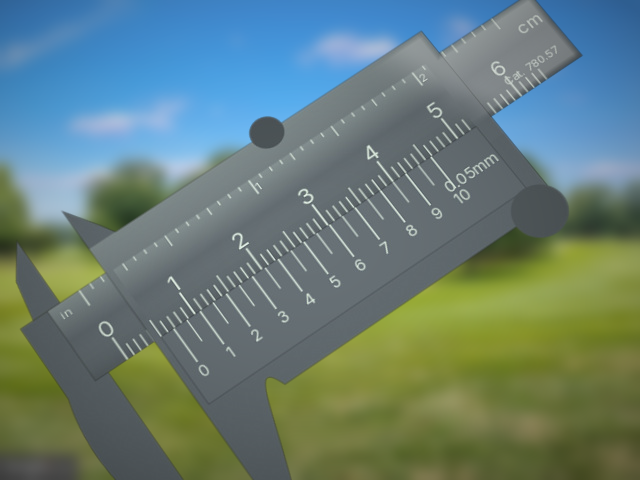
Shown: 6.8
